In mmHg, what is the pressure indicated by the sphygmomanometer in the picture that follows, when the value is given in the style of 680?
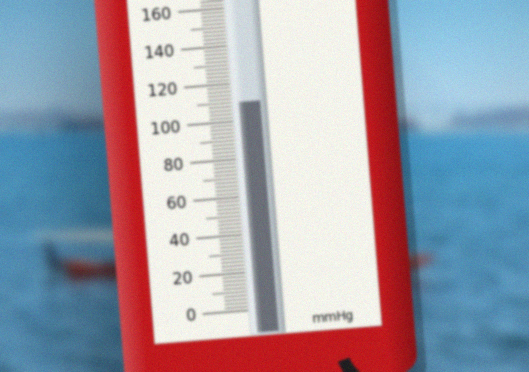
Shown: 110
